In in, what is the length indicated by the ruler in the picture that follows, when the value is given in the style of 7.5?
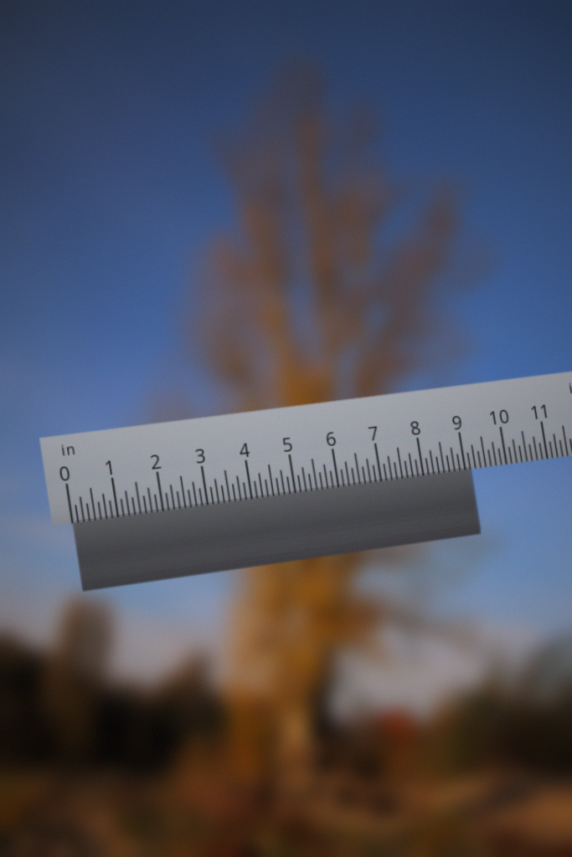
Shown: 9.125
